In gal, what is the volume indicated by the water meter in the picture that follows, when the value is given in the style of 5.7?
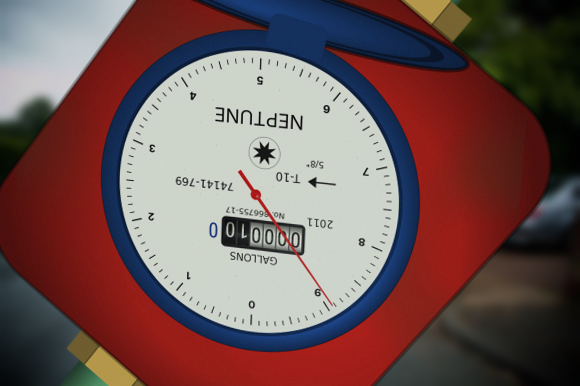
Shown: 98.9
